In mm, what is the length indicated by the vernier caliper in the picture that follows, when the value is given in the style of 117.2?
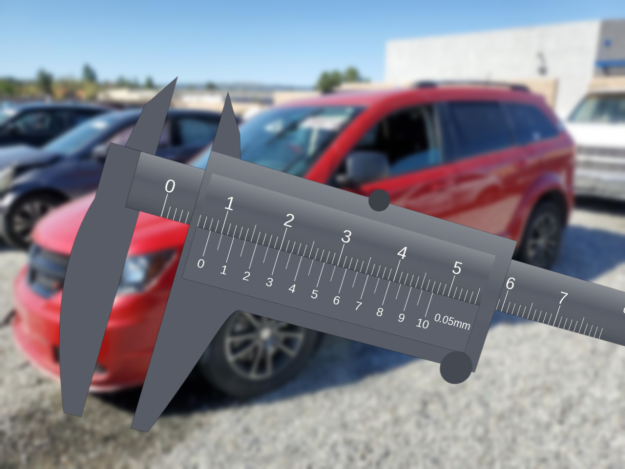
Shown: 8.2
